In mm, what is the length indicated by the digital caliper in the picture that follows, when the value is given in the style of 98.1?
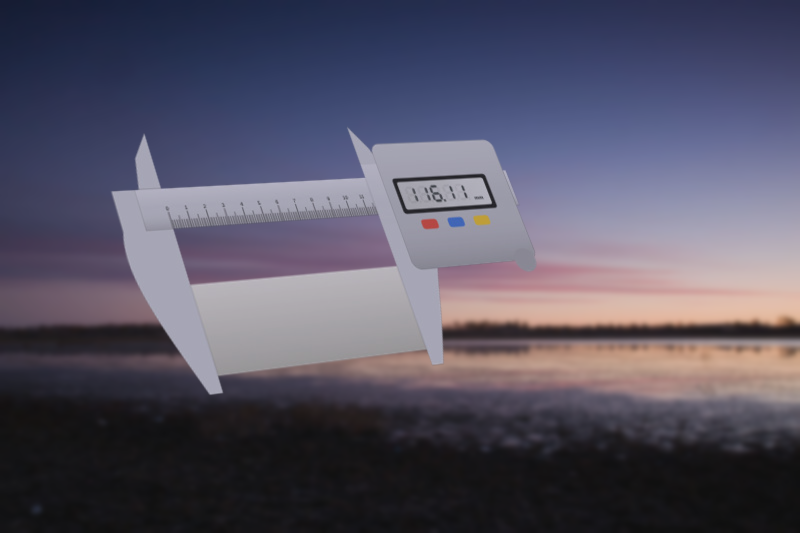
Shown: 116.11
